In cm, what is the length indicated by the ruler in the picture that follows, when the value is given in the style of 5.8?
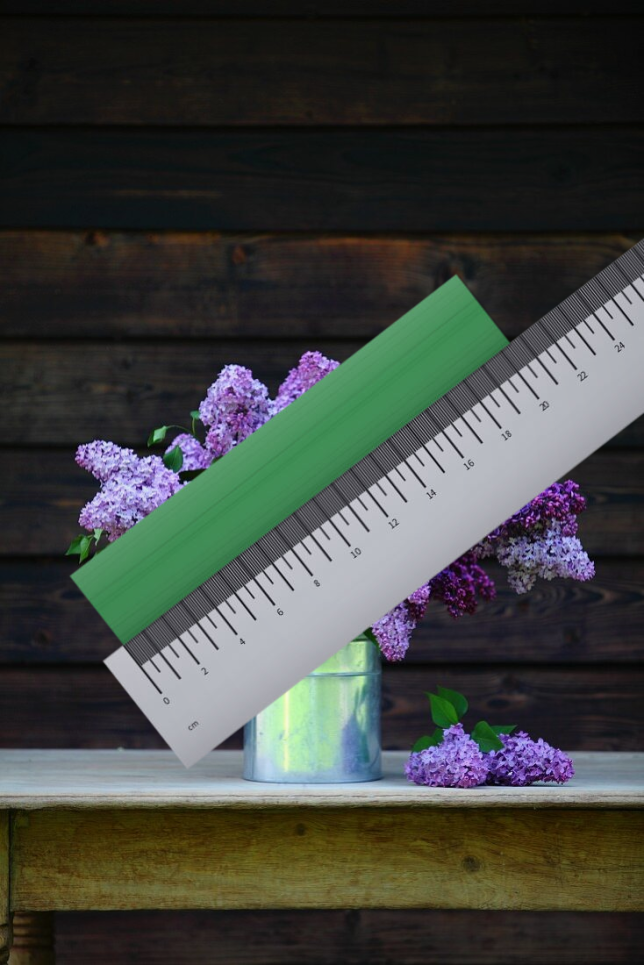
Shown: 20.5
